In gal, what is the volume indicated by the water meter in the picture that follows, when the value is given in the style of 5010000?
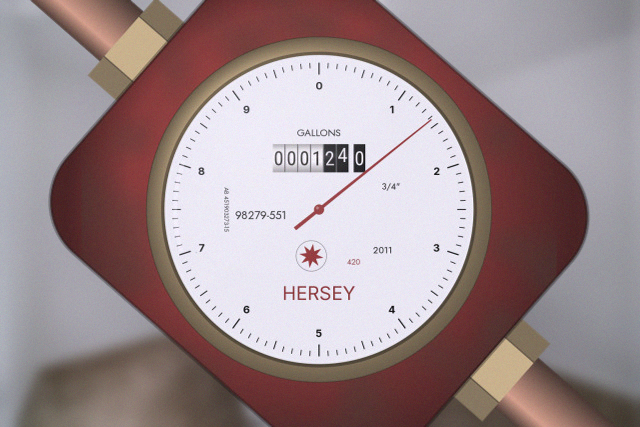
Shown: 1241.4
